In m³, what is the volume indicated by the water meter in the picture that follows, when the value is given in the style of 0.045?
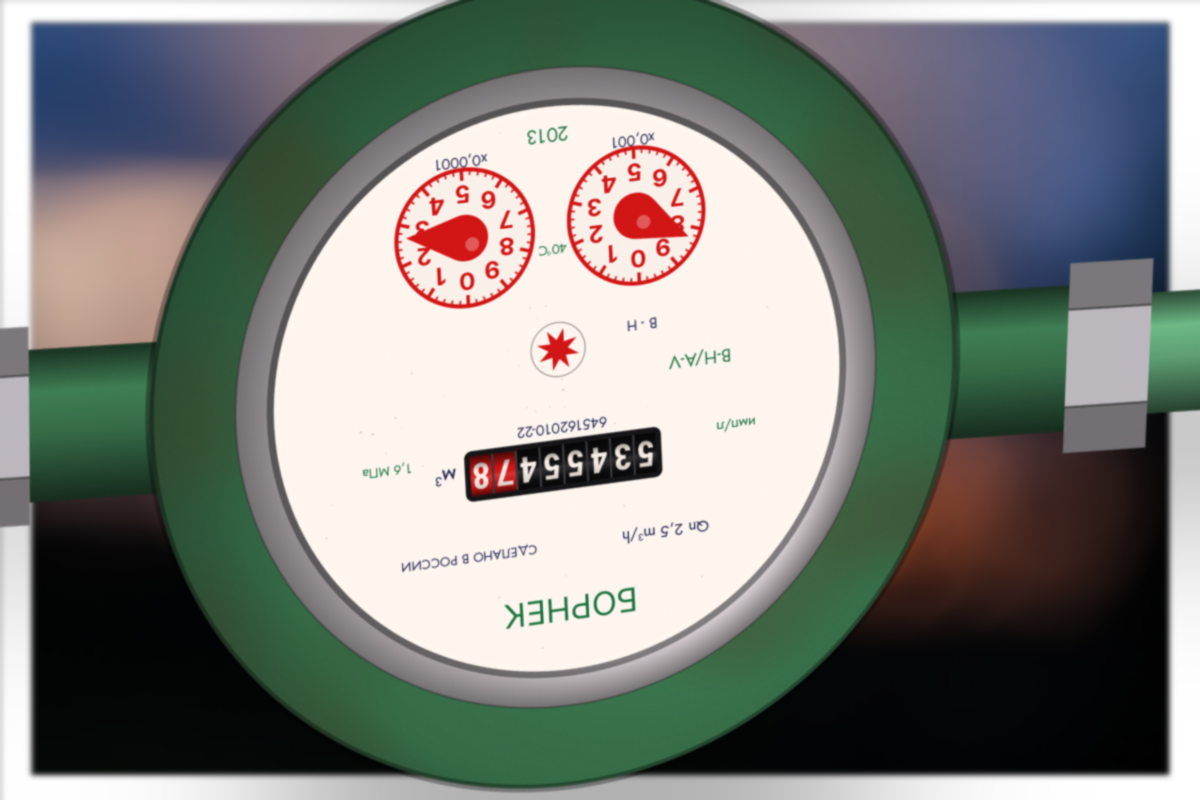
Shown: 534554.7882
